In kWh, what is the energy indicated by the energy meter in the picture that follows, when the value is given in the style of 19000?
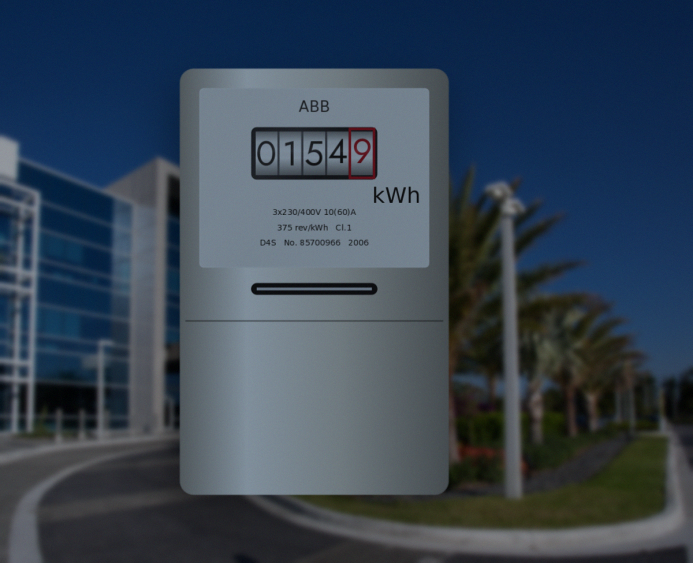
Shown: 154.9
